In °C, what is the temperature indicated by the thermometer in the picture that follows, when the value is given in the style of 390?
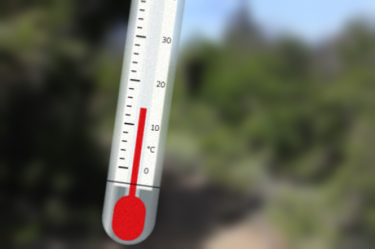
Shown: 14
